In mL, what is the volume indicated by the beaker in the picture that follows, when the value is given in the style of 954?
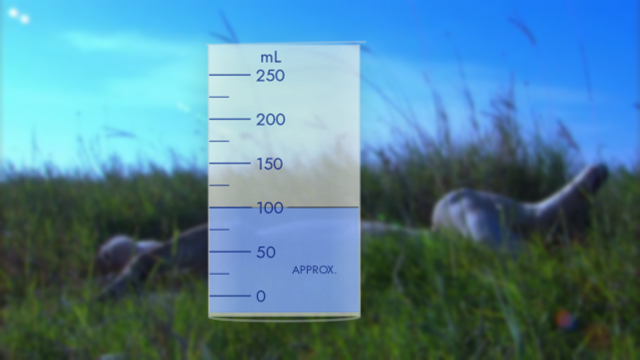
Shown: 100
